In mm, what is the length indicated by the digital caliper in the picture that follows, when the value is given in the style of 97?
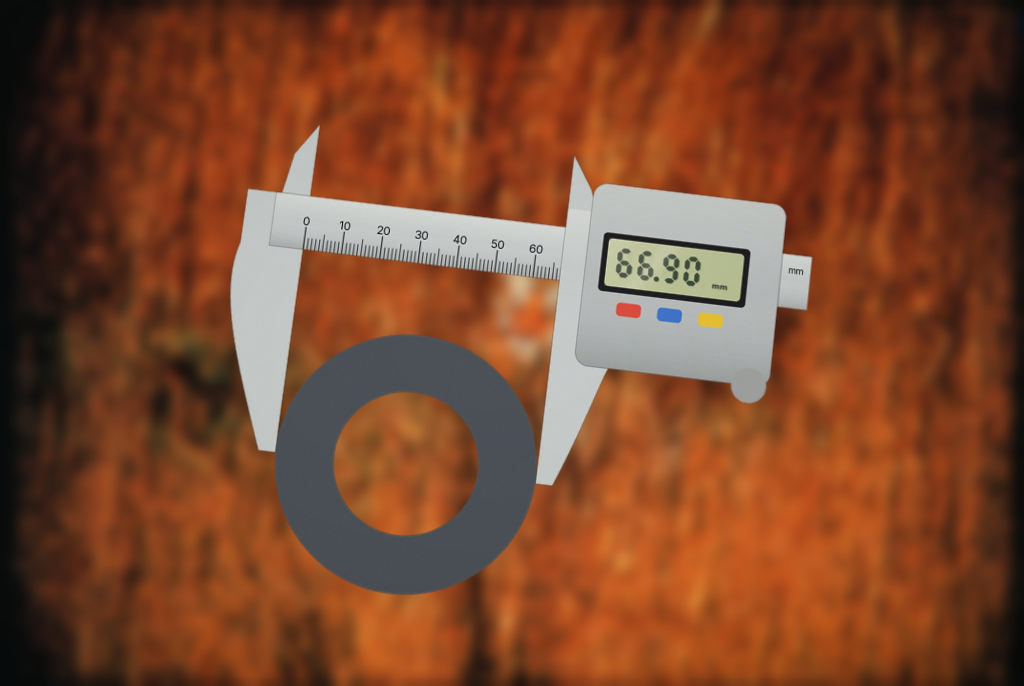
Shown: 66.90
